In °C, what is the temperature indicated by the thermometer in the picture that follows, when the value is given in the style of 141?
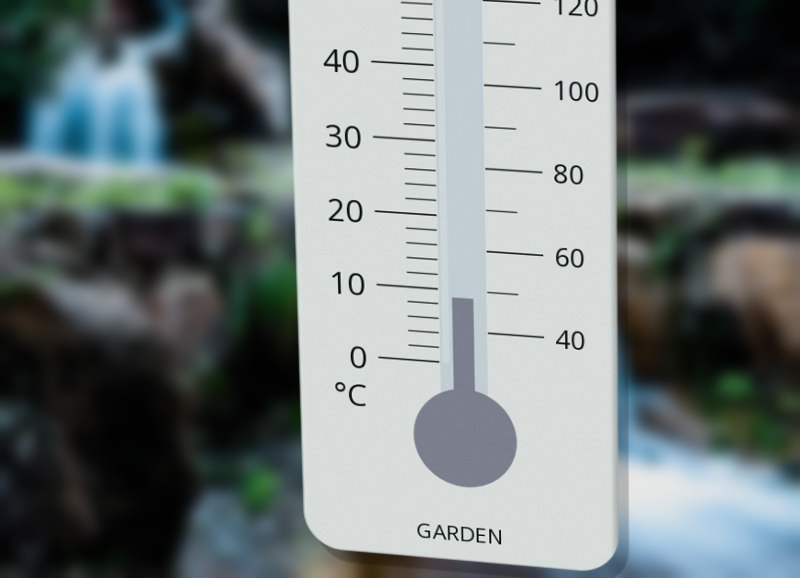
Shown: 9
